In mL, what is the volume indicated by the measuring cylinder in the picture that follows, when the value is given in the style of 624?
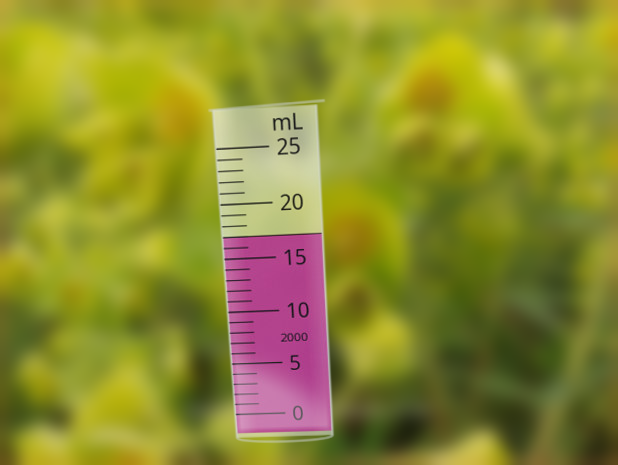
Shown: 17
